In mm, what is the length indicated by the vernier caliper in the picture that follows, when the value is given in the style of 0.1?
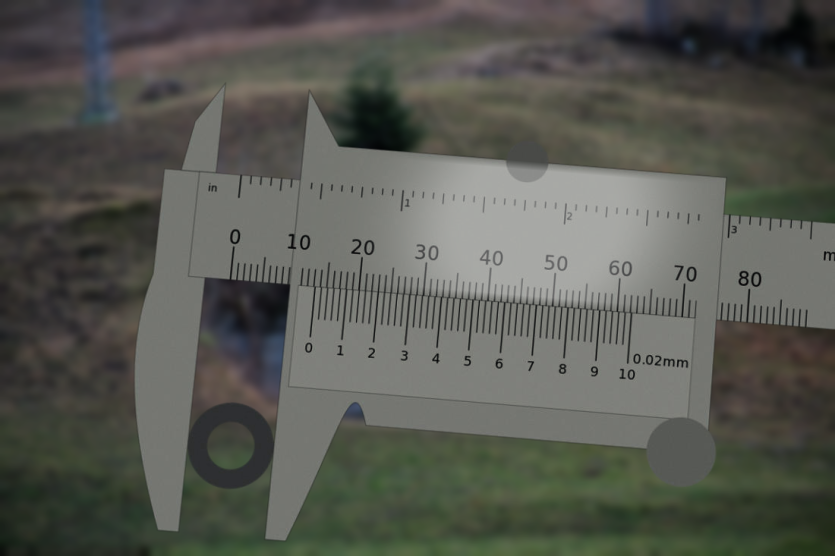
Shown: 13.2
